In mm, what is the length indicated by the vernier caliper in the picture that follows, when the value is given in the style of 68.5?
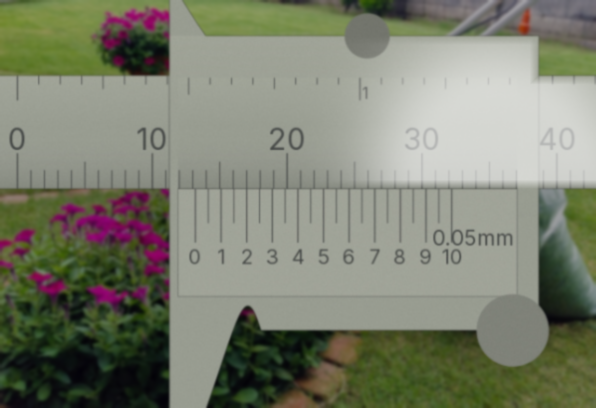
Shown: 13.2
